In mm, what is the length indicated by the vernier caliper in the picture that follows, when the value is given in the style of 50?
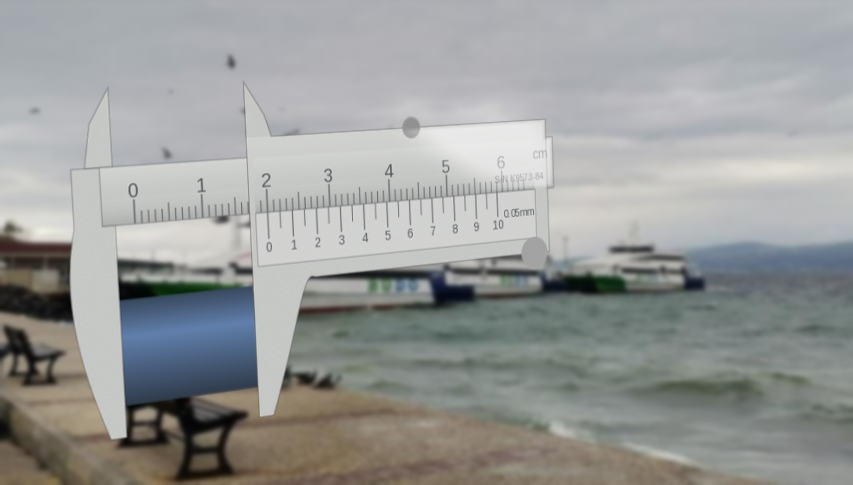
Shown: 20.0
